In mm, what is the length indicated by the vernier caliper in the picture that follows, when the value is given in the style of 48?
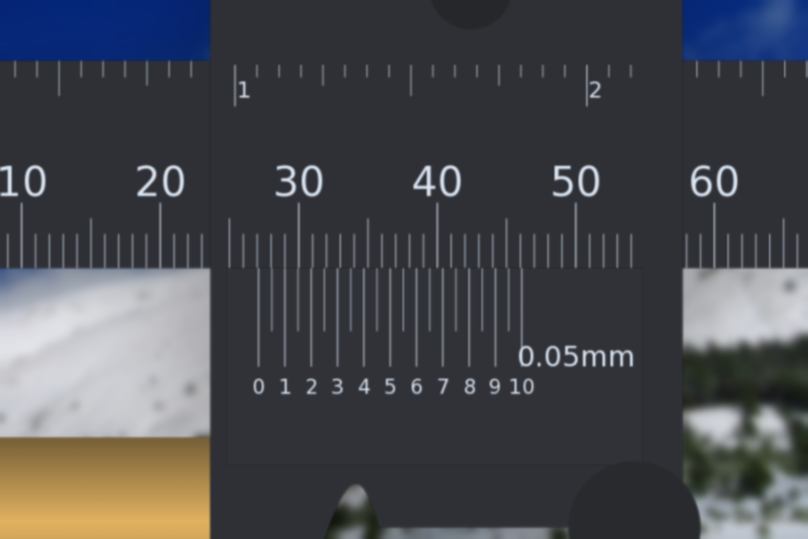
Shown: 27.1
